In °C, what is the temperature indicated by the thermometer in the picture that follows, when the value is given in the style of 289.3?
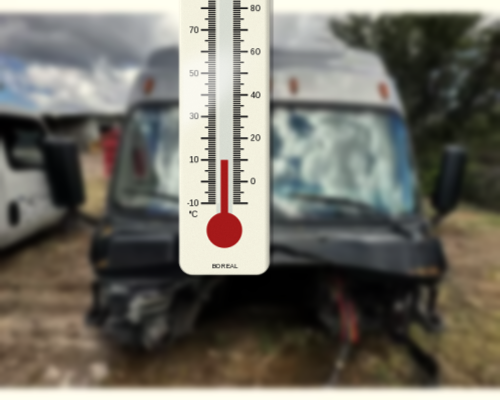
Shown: 10
